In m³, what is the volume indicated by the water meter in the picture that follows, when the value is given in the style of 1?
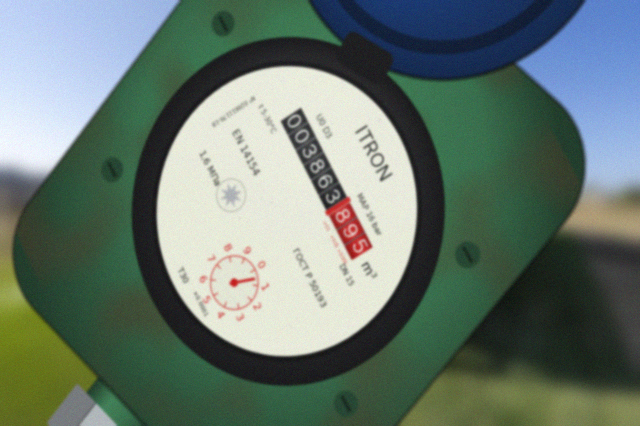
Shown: 3863.8950
